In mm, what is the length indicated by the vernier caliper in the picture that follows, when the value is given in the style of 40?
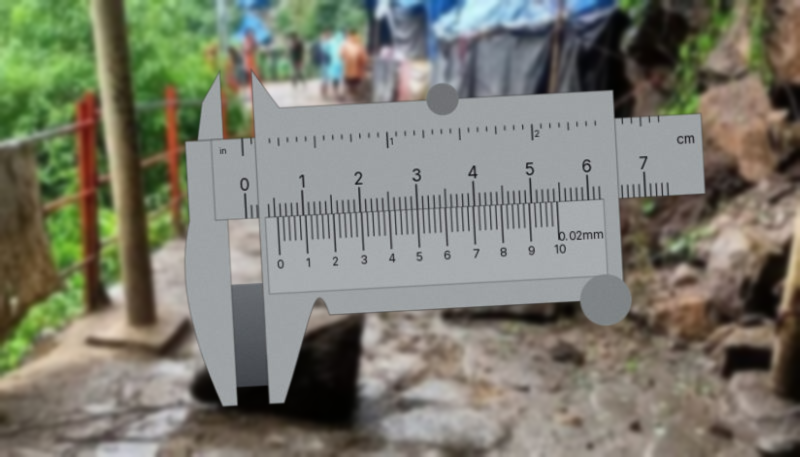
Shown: 5.5
